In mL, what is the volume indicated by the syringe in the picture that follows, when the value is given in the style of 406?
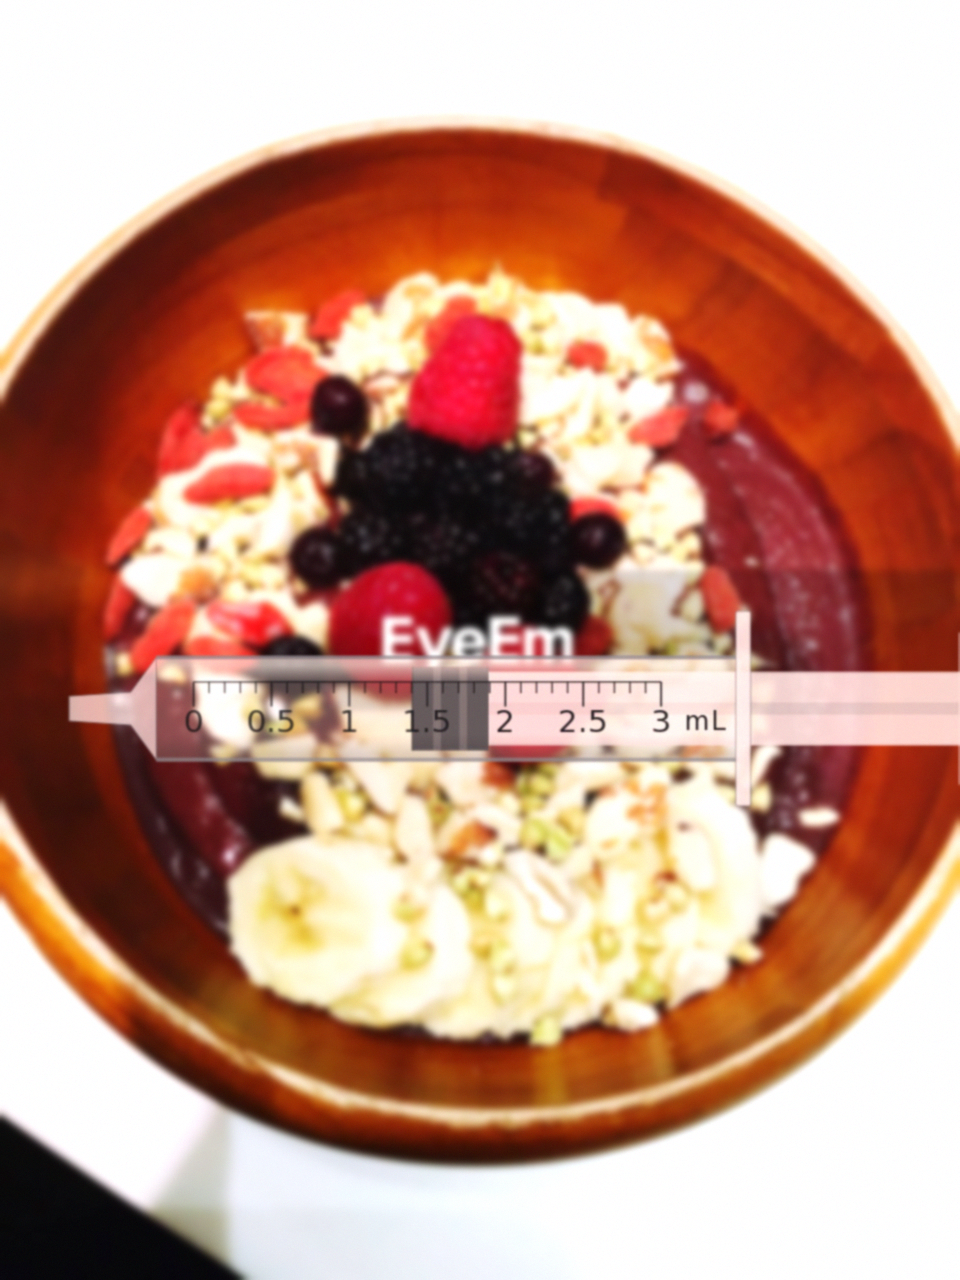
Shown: 1.4
